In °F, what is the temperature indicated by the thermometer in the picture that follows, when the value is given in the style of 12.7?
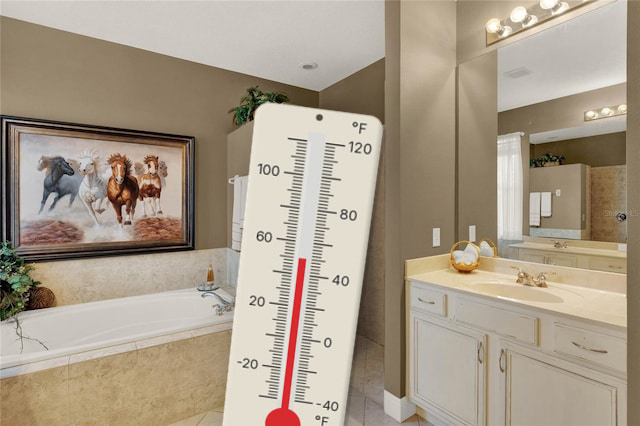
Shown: 50
